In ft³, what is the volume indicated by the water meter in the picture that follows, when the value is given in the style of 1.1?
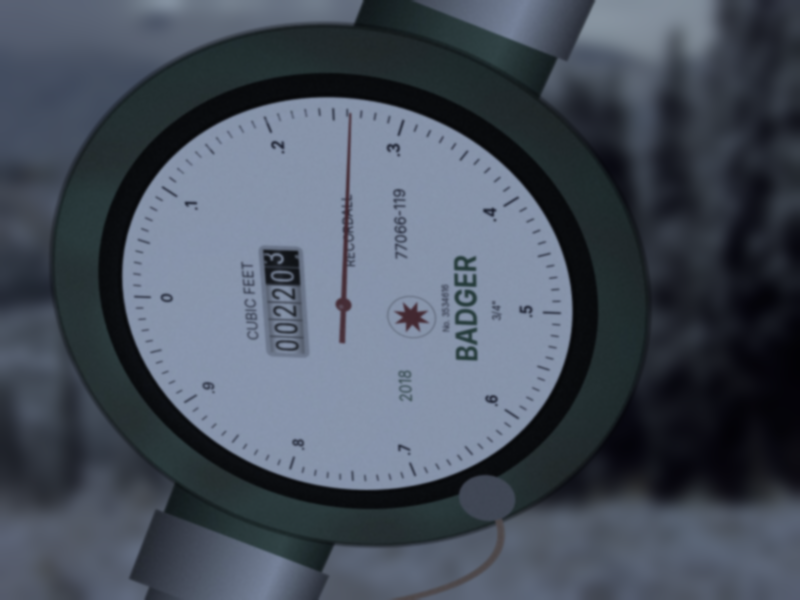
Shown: 2203.26
